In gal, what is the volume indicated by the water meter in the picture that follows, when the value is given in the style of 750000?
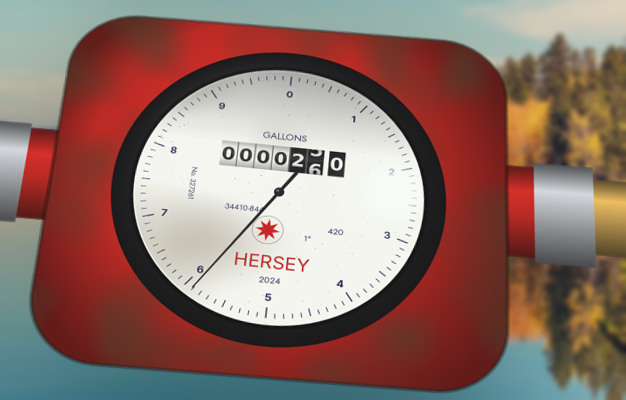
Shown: 255.9
